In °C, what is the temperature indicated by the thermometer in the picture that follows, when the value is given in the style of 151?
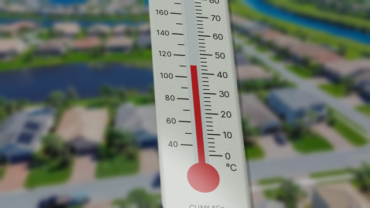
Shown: 44
